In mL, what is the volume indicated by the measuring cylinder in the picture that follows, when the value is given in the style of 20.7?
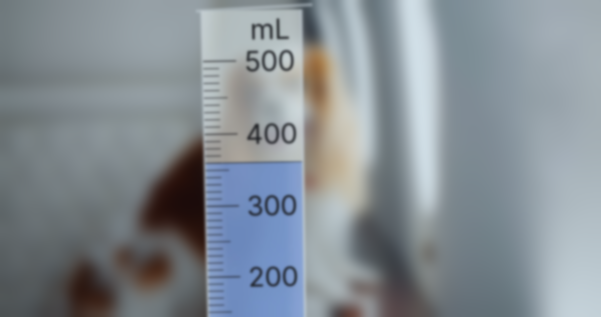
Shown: 360
